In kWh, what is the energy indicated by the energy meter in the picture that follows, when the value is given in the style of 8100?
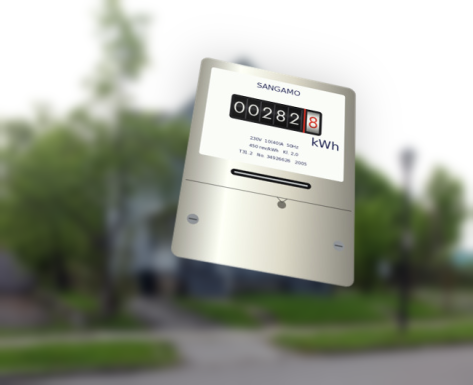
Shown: 282.8
